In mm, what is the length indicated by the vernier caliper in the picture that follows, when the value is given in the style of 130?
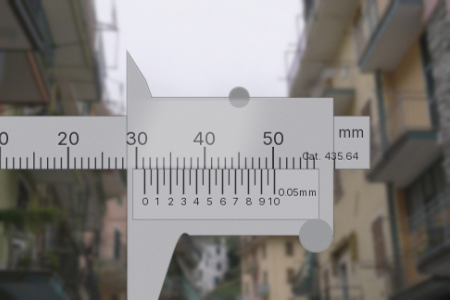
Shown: 31.2
